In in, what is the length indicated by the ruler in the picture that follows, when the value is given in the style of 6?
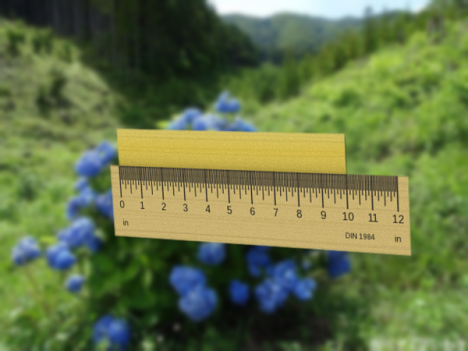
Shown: 10
